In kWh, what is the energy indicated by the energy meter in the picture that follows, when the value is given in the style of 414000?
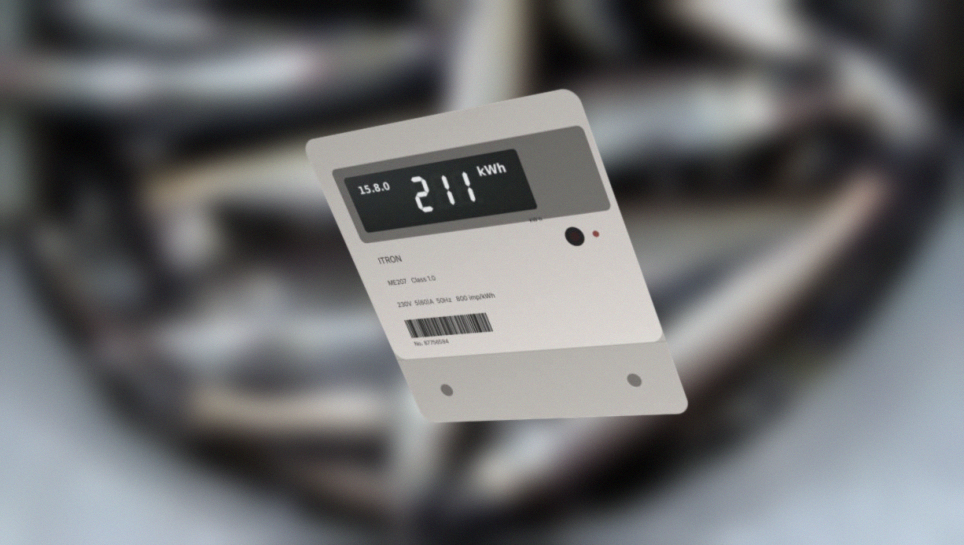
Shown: 211
